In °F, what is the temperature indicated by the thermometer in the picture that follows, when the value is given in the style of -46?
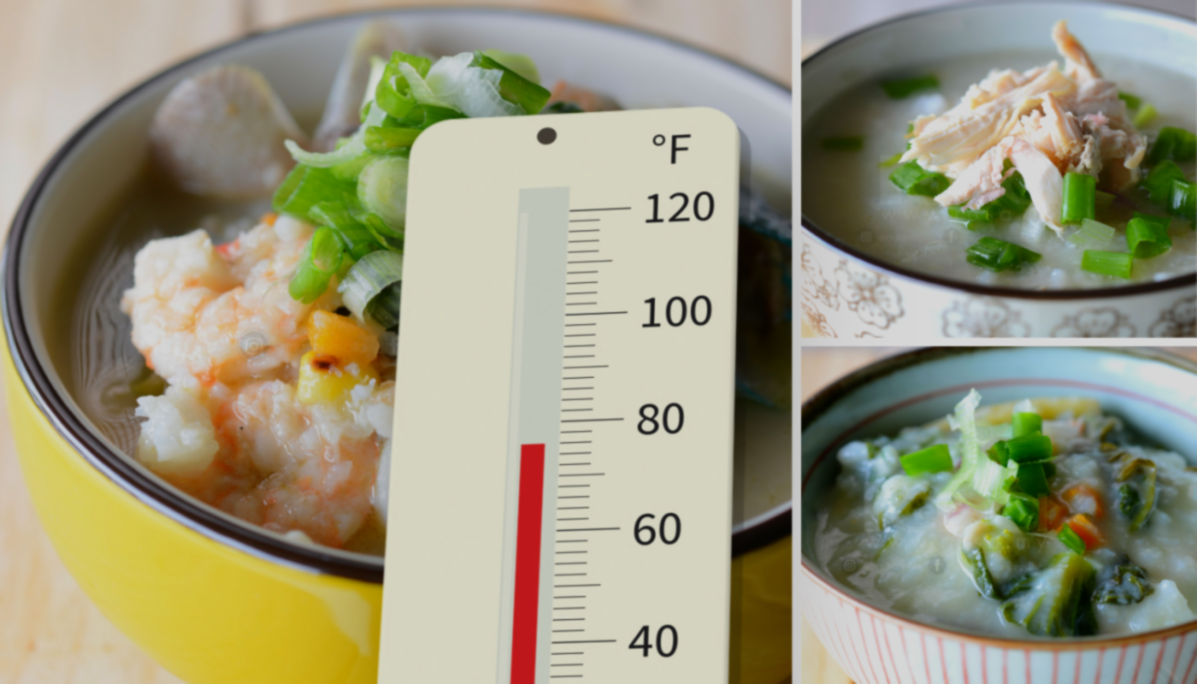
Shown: 76
